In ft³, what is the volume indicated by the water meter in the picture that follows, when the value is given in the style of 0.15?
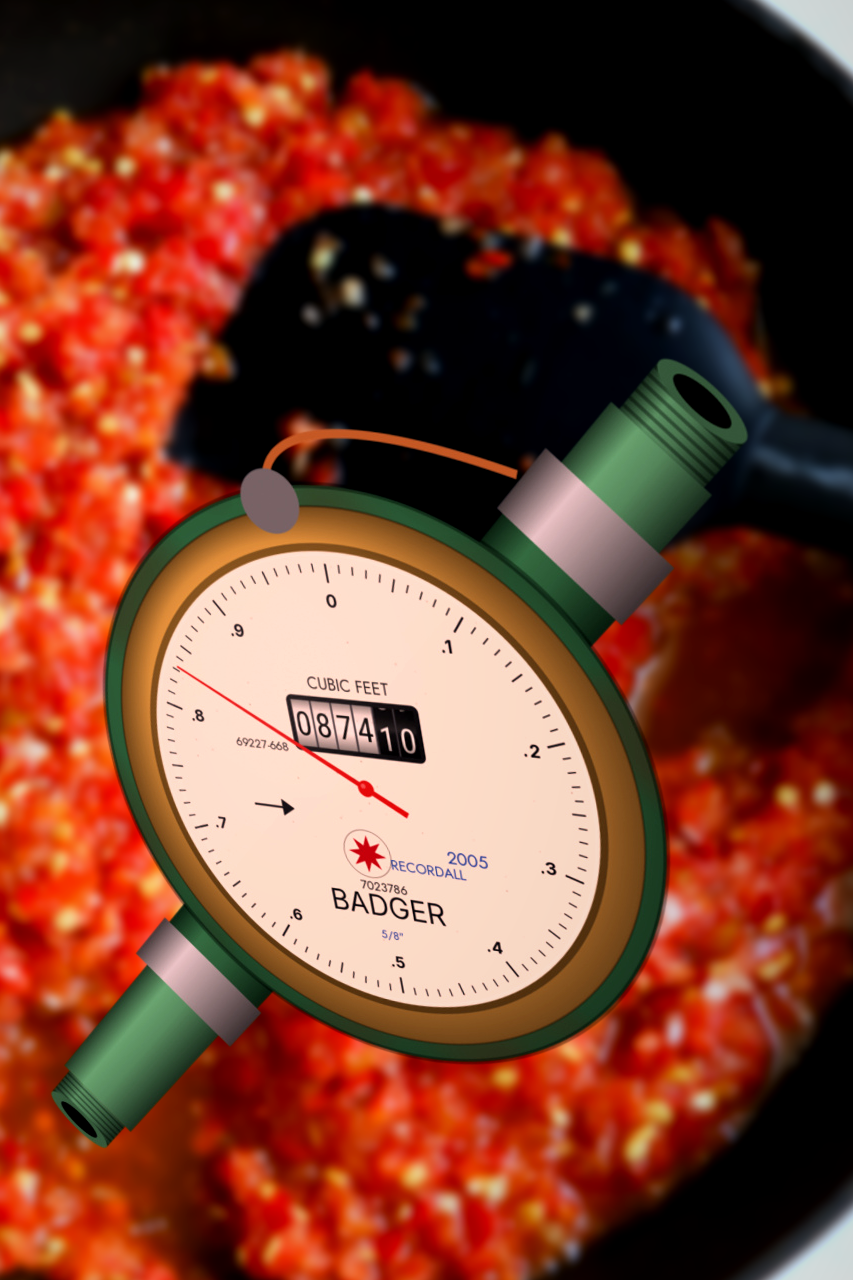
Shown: 87409.83
